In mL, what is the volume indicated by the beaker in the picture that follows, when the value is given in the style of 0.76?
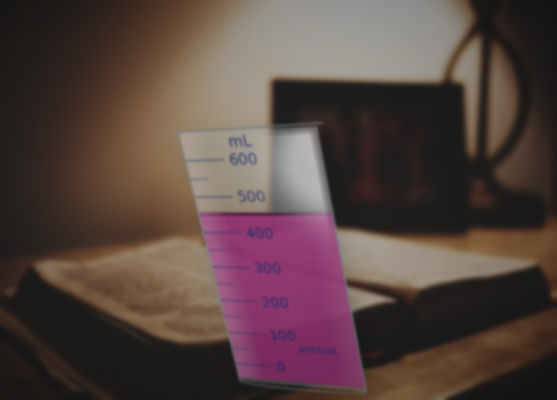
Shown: 450
